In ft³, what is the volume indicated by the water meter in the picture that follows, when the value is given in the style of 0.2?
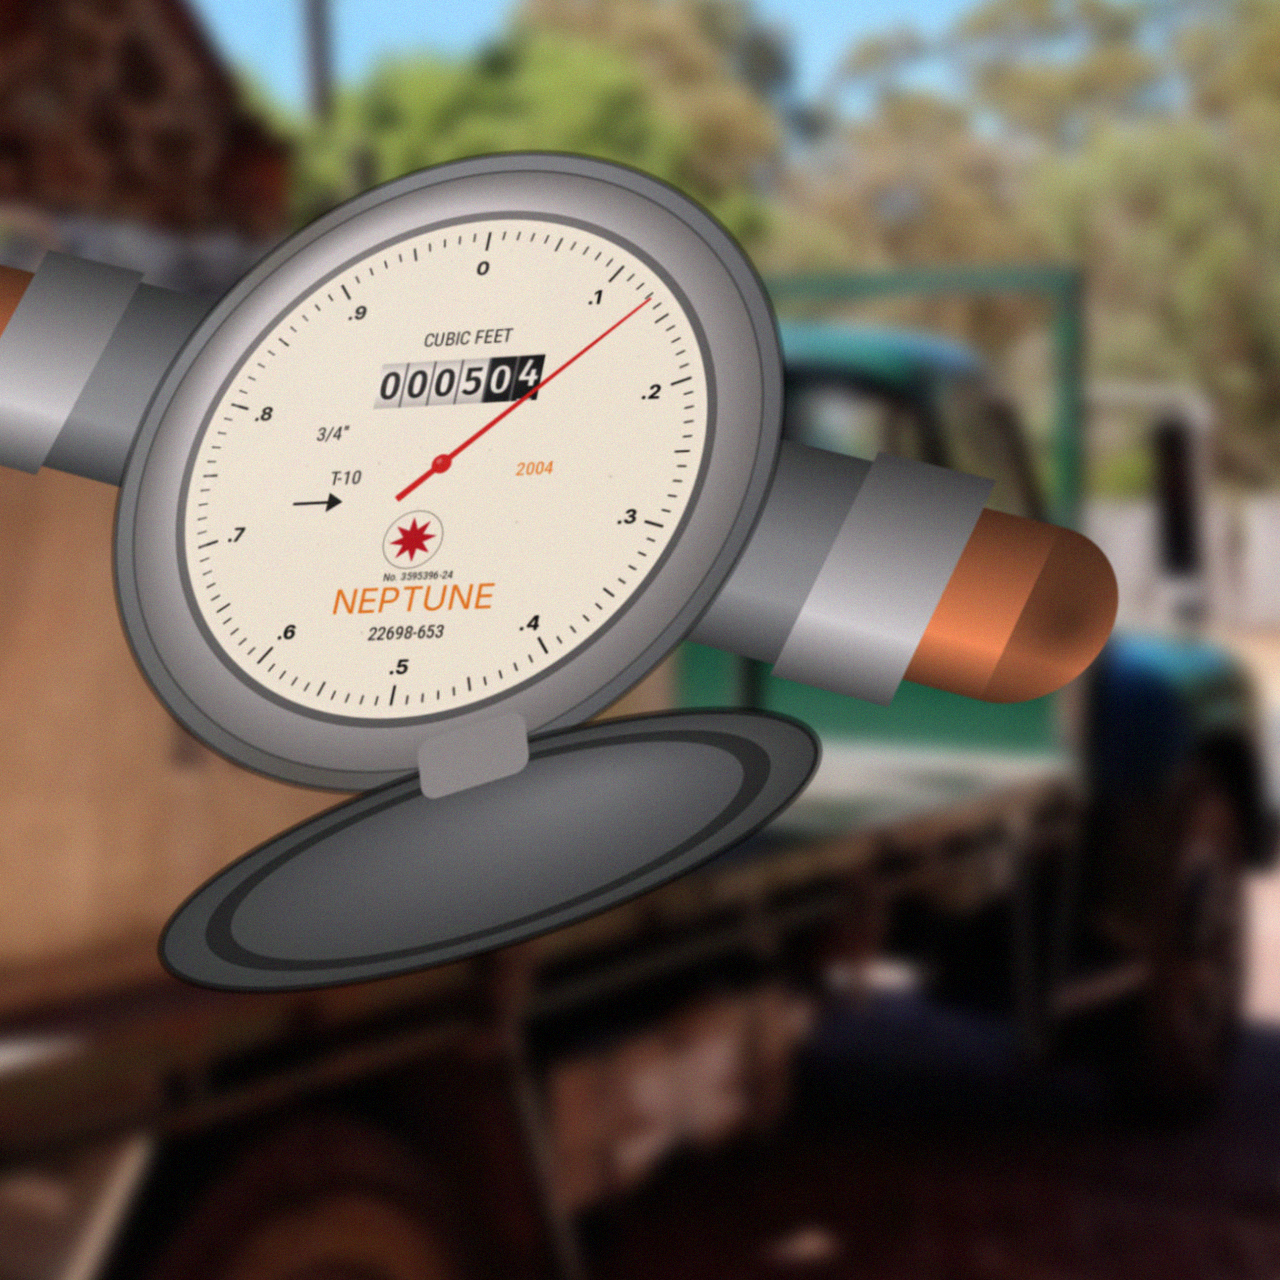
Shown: 504.13
